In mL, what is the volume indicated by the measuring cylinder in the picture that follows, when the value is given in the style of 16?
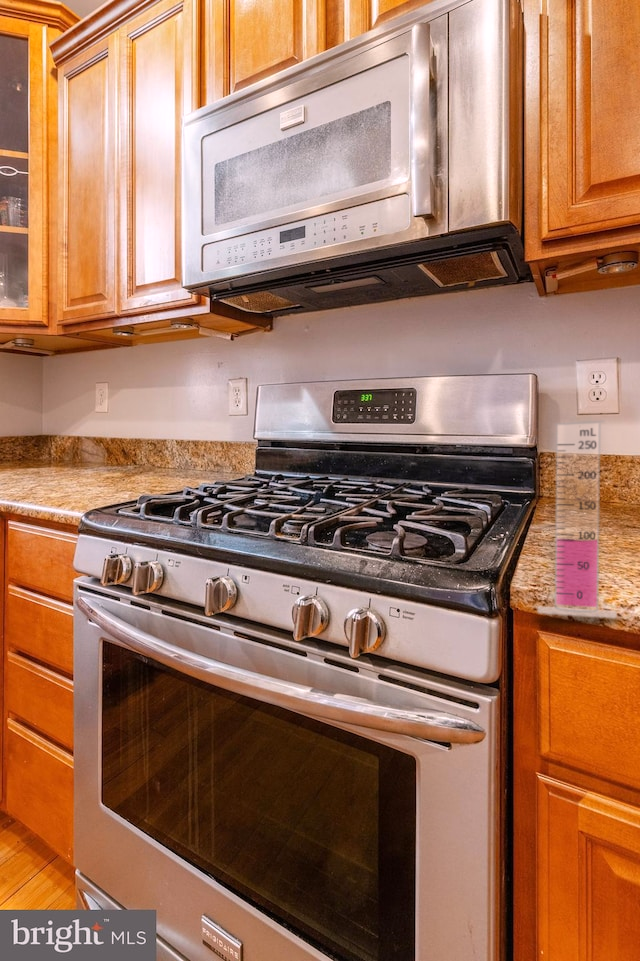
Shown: 90
